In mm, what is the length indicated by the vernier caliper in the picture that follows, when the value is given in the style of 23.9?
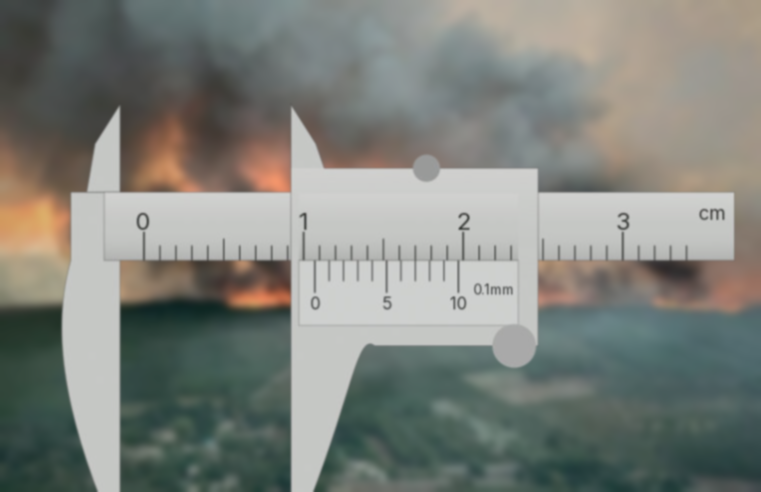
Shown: 10.7
